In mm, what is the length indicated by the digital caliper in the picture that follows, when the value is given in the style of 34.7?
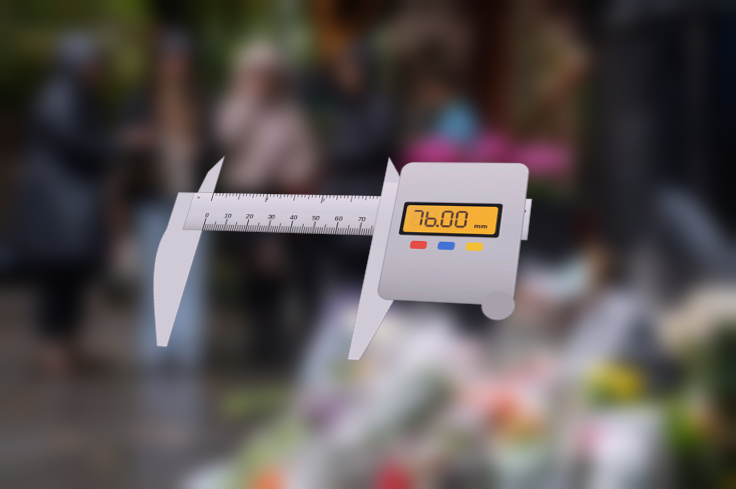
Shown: 76.00
